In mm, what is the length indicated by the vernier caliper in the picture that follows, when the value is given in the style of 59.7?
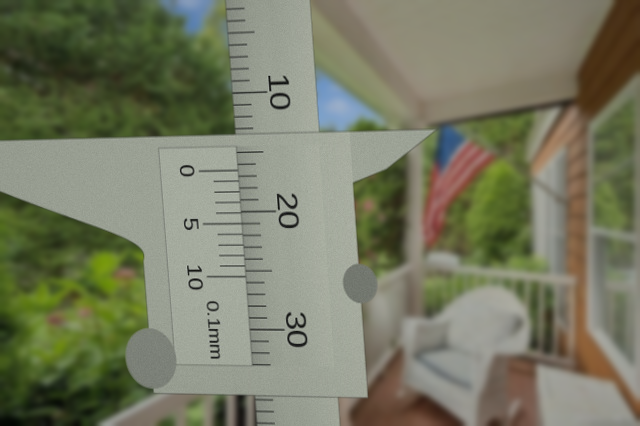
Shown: 16.5
